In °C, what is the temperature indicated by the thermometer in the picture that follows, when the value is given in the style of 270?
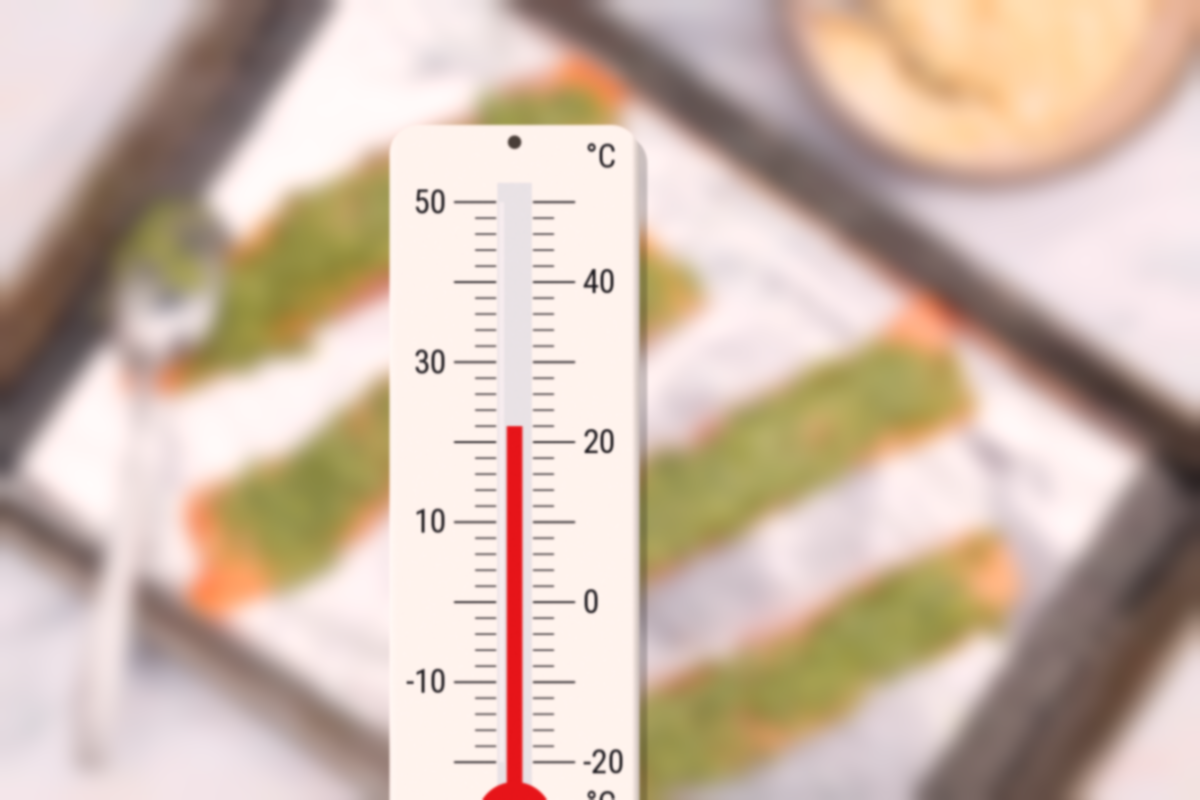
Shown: 22
